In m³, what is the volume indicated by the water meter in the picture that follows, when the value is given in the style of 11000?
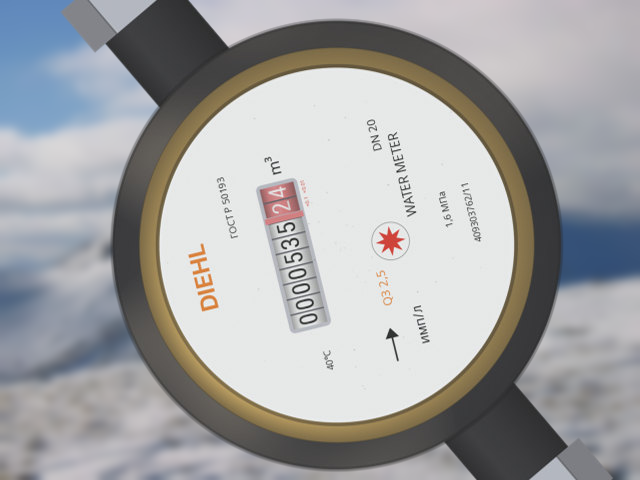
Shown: 535.24
